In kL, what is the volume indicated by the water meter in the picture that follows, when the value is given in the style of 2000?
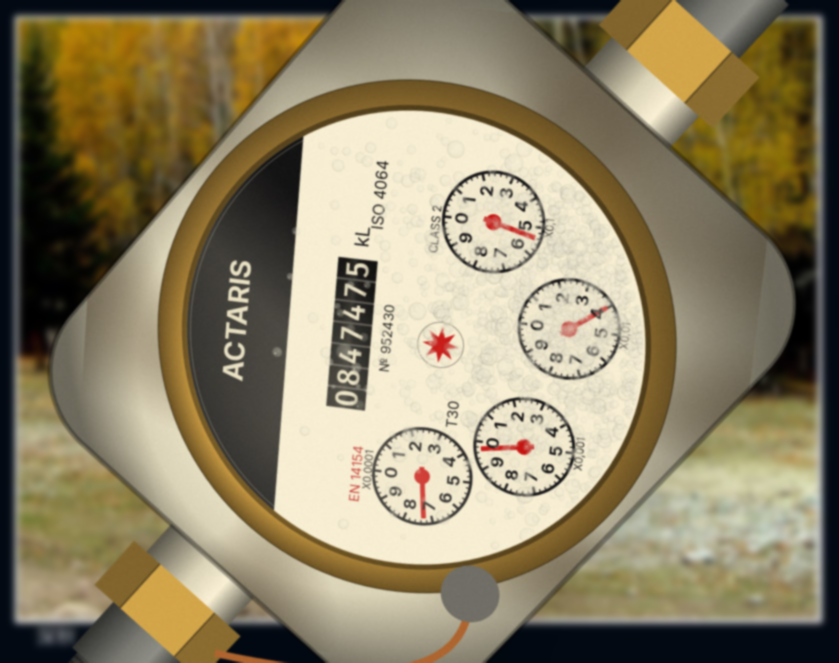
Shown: 847475.5397
